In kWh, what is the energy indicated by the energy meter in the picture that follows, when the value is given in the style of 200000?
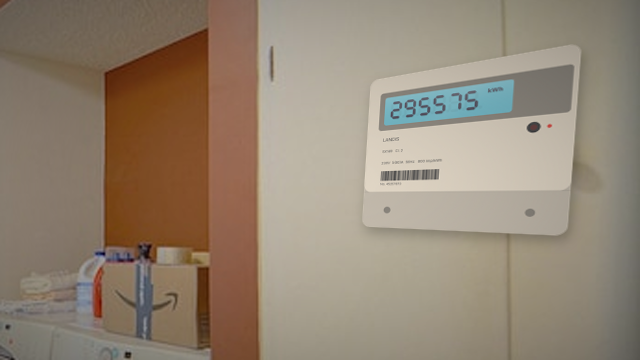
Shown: 295575
